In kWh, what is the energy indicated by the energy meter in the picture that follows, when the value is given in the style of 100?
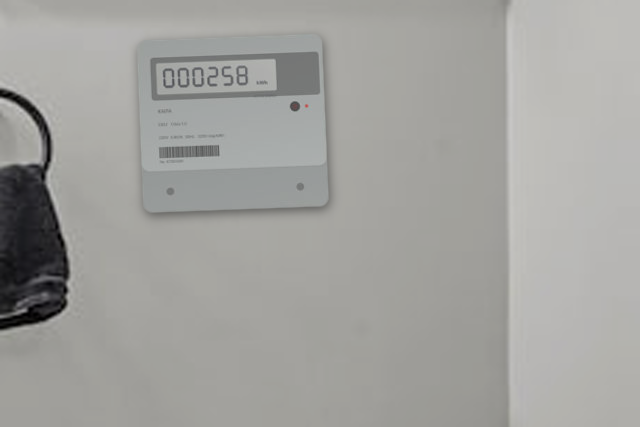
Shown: 258
